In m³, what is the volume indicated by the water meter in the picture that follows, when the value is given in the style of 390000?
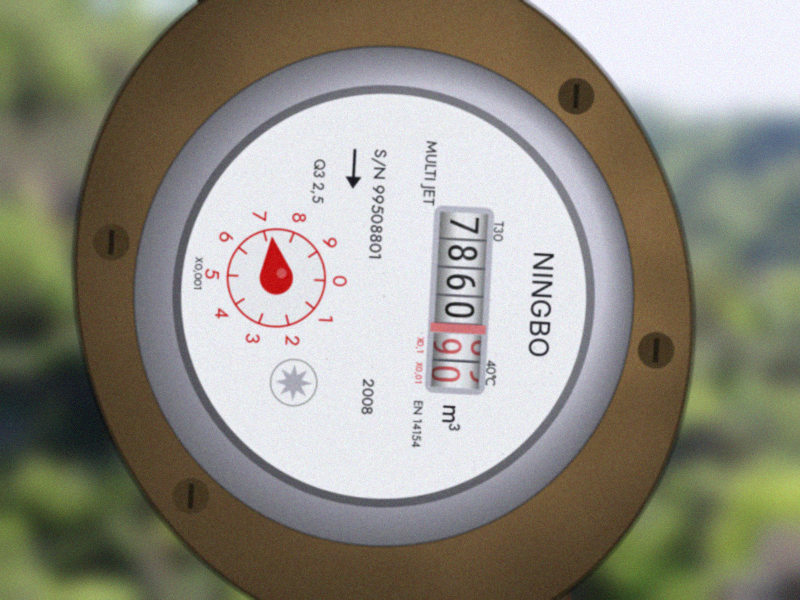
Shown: 7860.897
